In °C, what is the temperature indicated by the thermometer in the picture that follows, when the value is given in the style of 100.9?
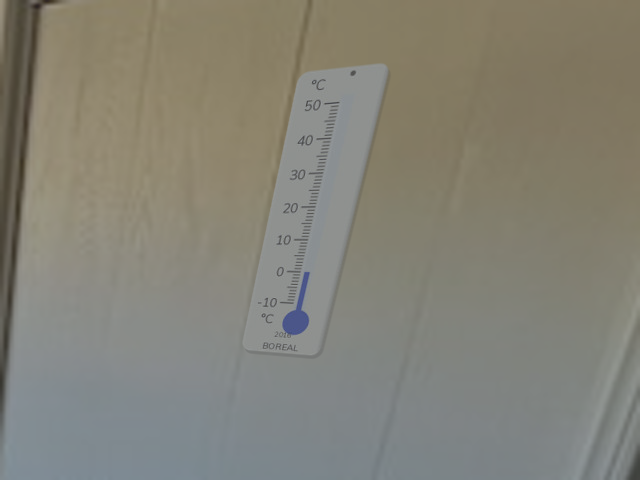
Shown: 0
